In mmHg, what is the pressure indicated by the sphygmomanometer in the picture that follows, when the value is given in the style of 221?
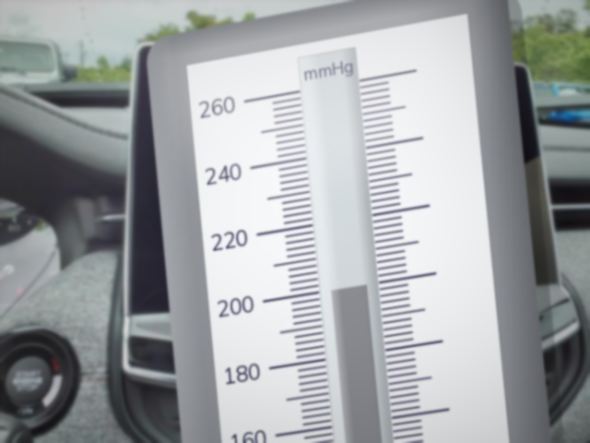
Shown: 200
